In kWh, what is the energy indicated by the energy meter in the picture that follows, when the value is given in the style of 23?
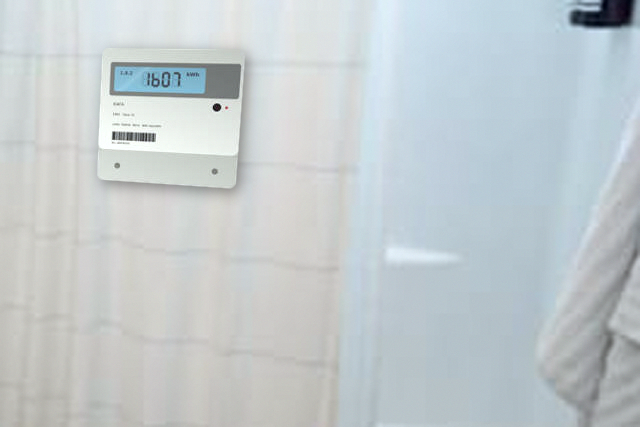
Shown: 1607
